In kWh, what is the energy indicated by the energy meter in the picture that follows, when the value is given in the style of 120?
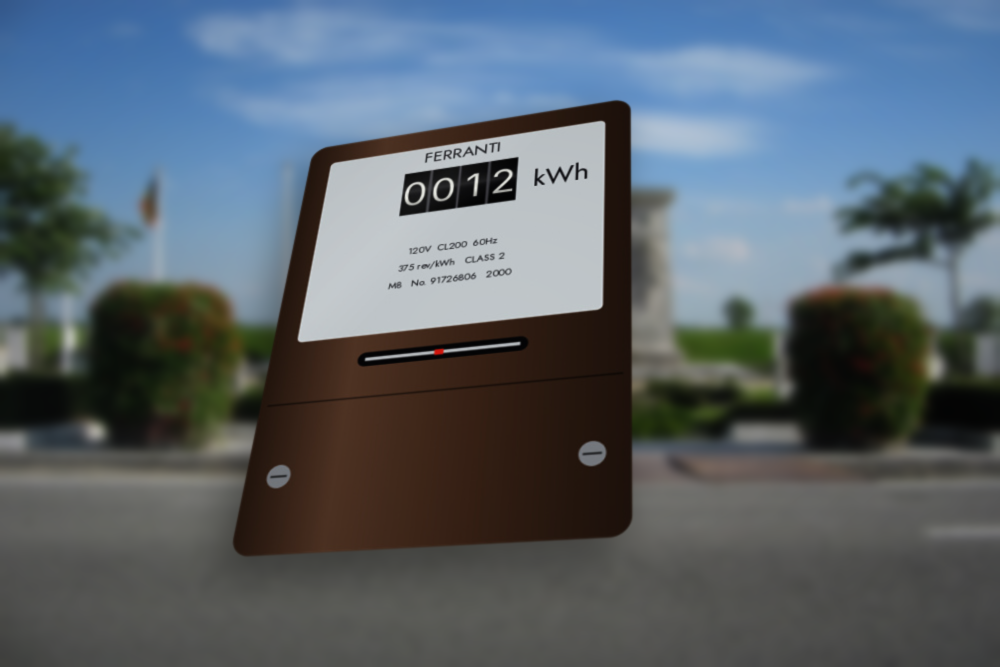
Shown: 12
